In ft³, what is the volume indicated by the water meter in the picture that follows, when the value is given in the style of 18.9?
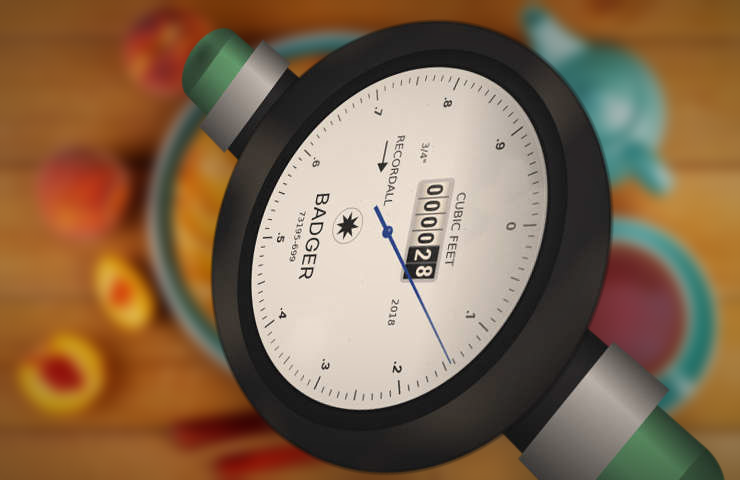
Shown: 28.14
